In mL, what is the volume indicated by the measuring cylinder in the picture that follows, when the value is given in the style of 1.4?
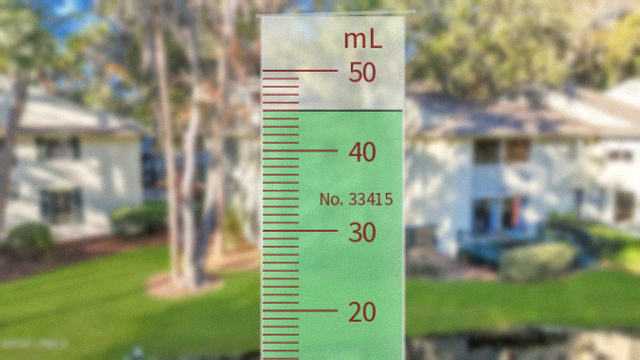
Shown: 45
